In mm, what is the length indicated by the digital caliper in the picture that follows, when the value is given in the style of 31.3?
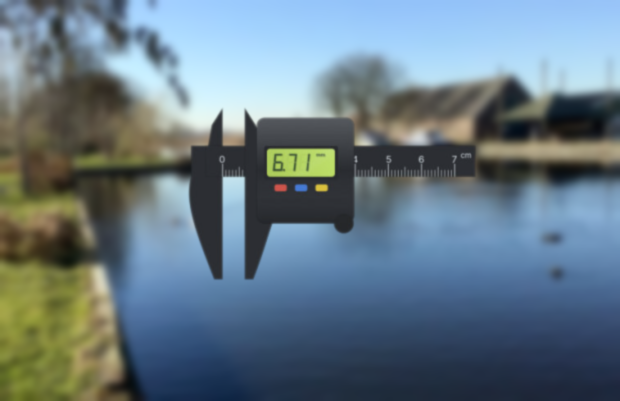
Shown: 6.71
